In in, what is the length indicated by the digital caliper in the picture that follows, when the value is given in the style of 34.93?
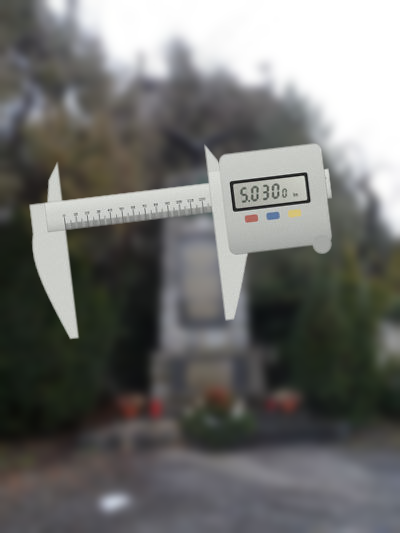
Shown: 5.0300
